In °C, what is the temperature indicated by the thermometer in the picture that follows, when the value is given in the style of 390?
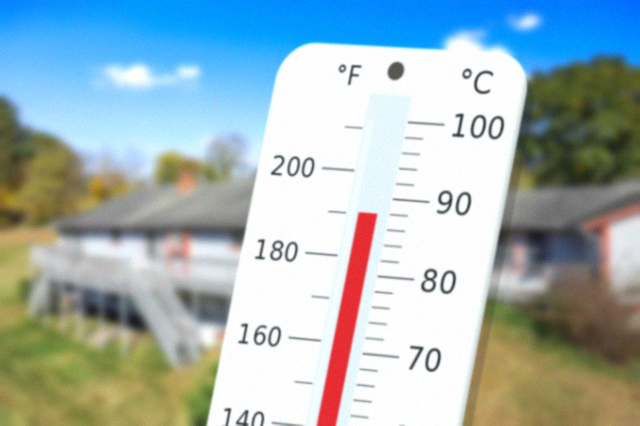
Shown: 88
